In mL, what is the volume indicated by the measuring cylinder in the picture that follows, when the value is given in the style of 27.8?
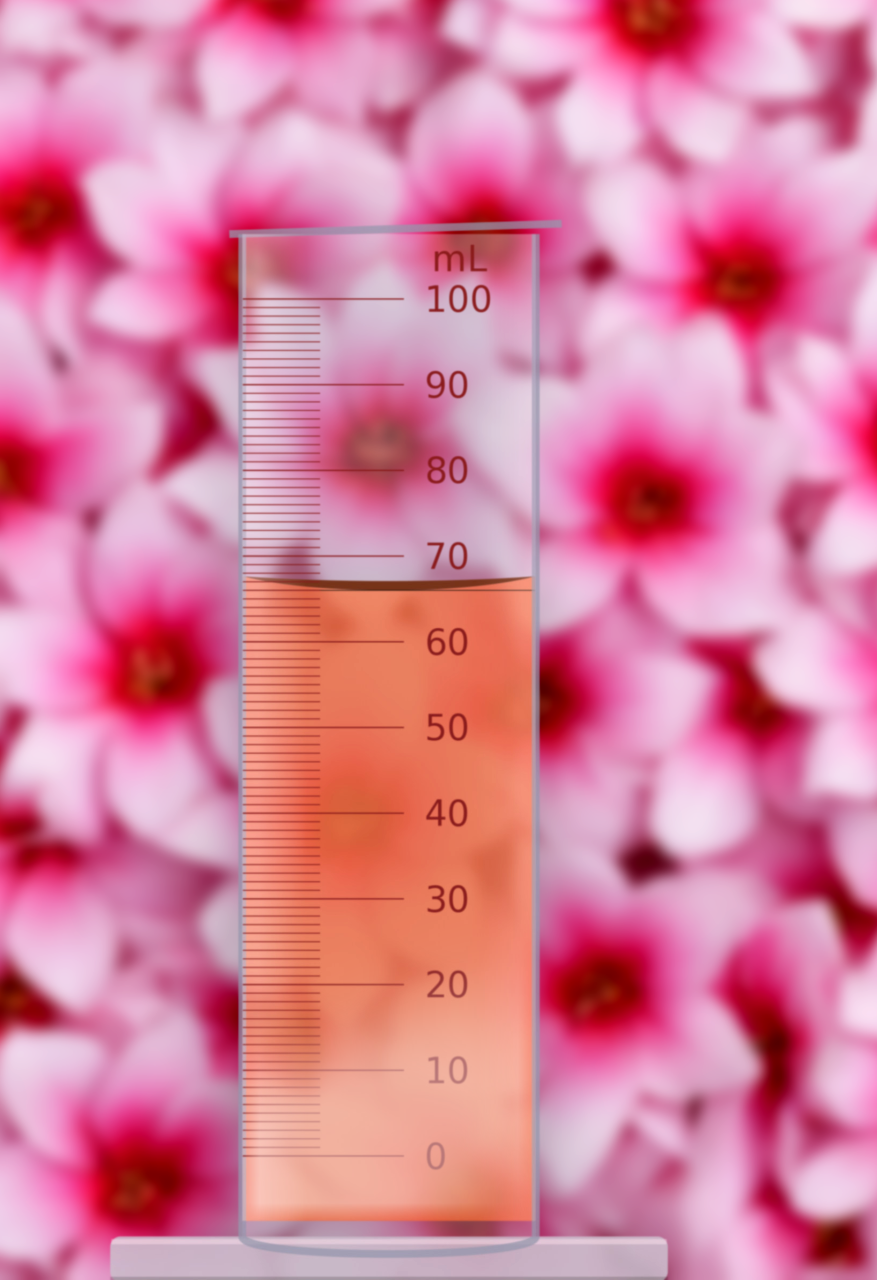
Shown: 66
